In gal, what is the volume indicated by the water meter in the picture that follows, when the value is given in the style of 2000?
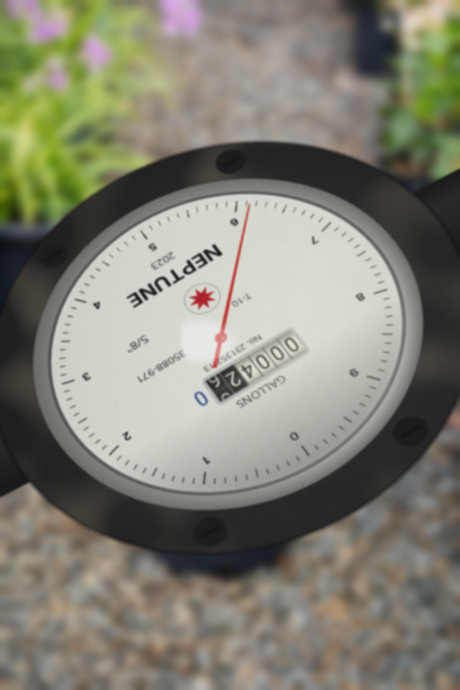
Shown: 4256.1
